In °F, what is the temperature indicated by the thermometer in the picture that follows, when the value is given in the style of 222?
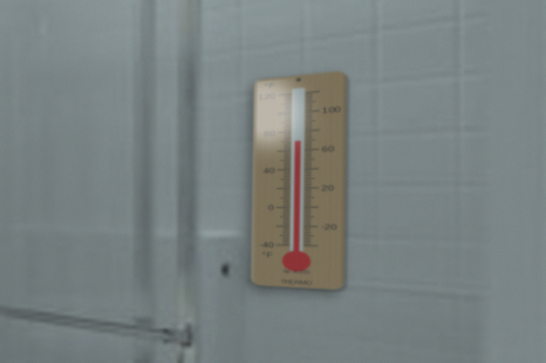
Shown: 70
